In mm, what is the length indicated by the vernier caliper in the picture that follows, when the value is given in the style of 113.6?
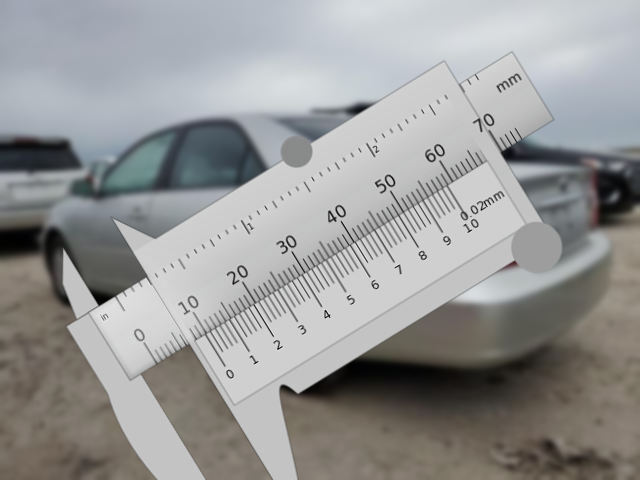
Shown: 9.8
